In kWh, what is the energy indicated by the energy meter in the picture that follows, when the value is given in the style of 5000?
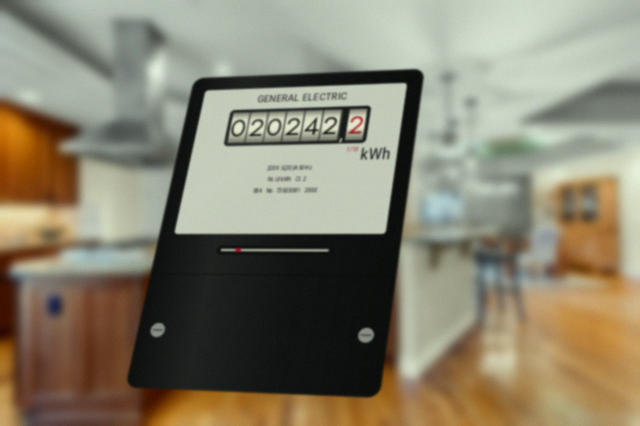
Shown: 20242.2
